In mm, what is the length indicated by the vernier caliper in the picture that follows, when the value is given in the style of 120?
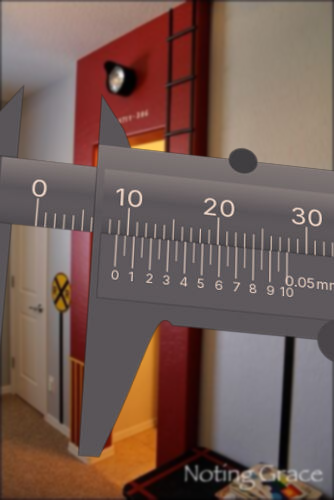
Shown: 8.8
